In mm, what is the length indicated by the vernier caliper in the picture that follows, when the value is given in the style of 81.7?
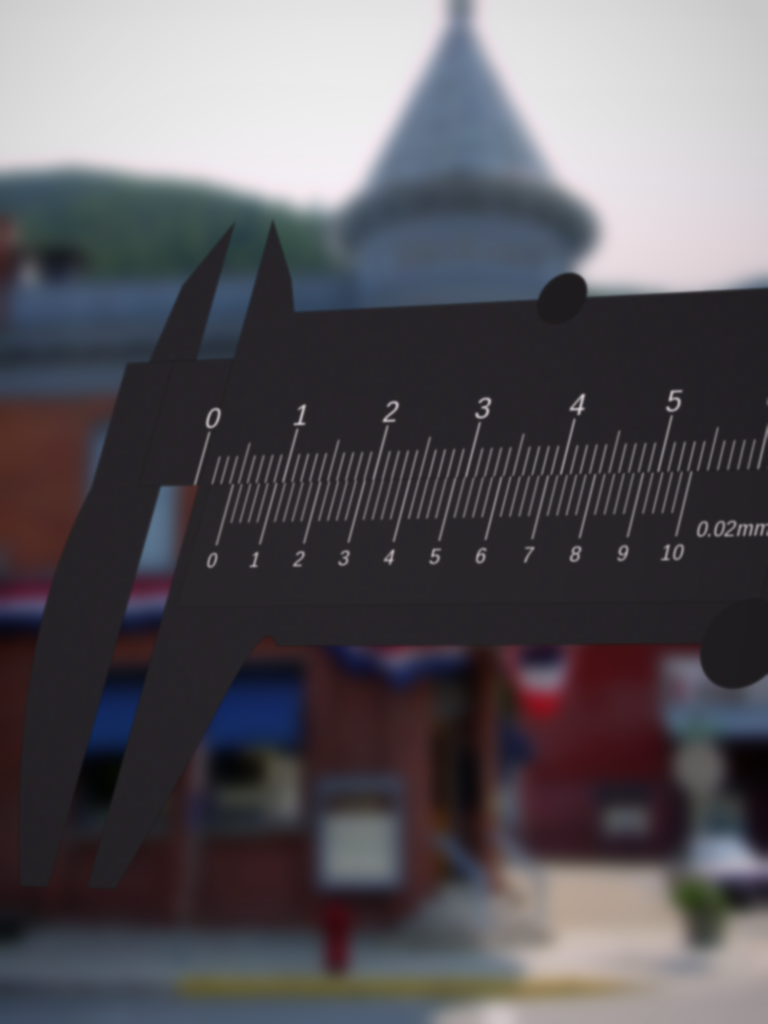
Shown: 4.4
